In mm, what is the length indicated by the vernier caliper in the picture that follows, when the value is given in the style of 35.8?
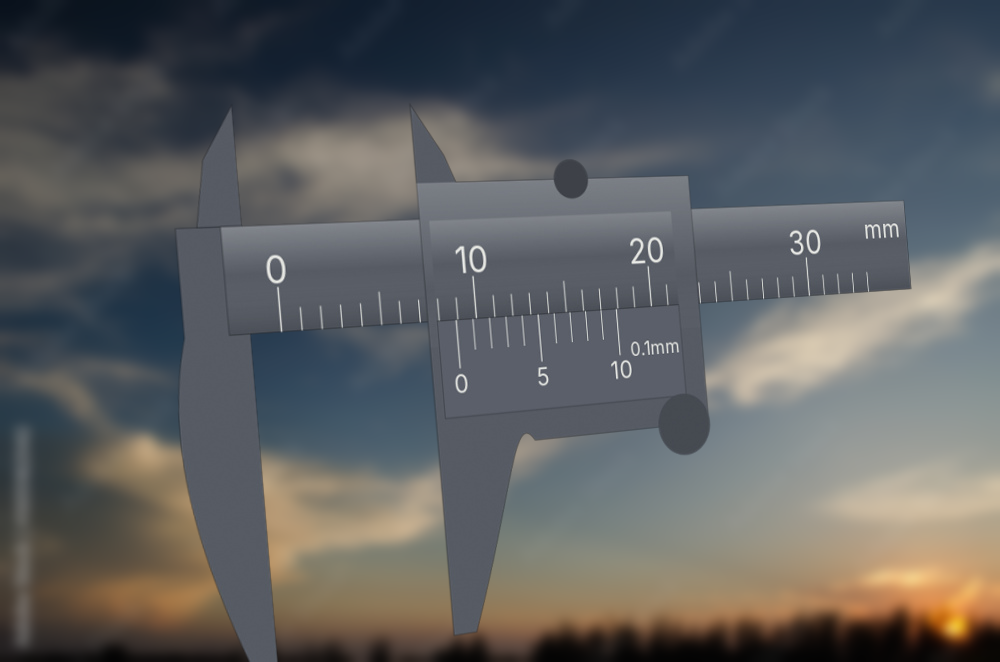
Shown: 8.9
